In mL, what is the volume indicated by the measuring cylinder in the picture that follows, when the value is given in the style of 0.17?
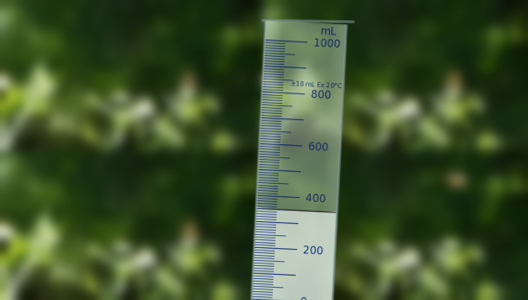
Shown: 350
